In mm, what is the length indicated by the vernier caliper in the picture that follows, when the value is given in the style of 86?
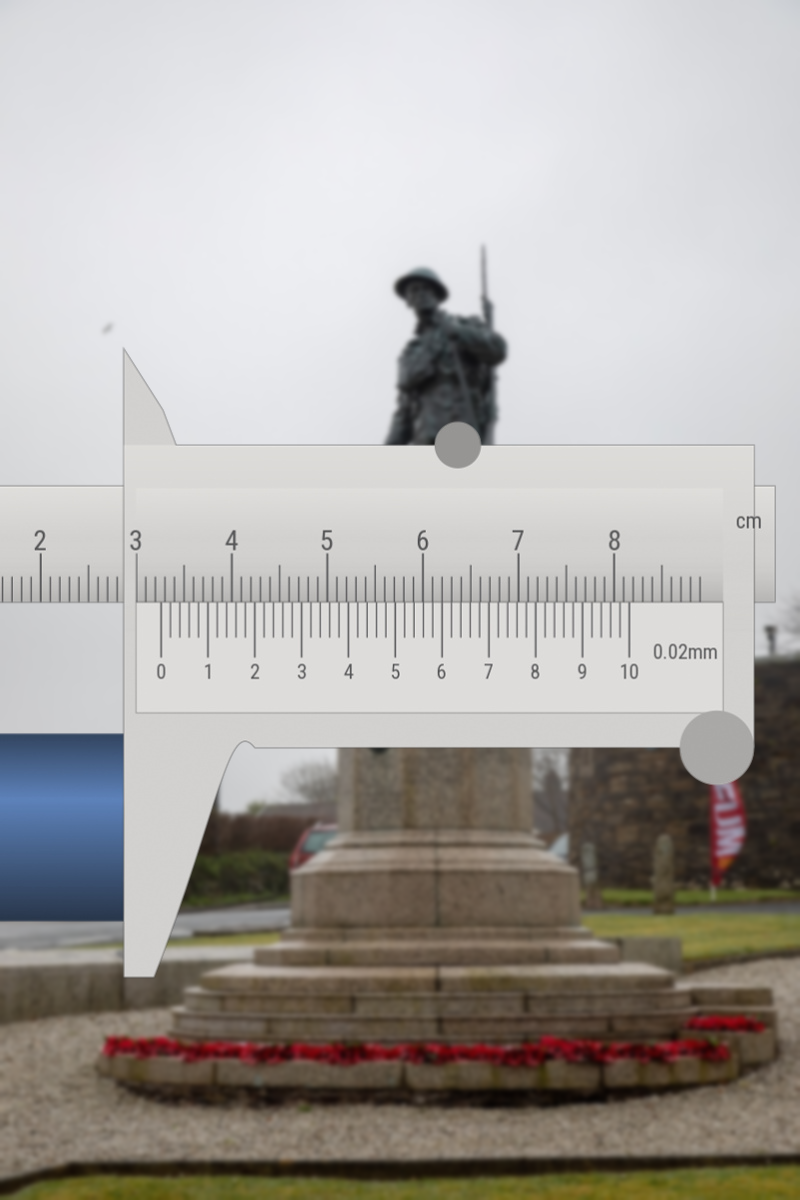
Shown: 32.6
